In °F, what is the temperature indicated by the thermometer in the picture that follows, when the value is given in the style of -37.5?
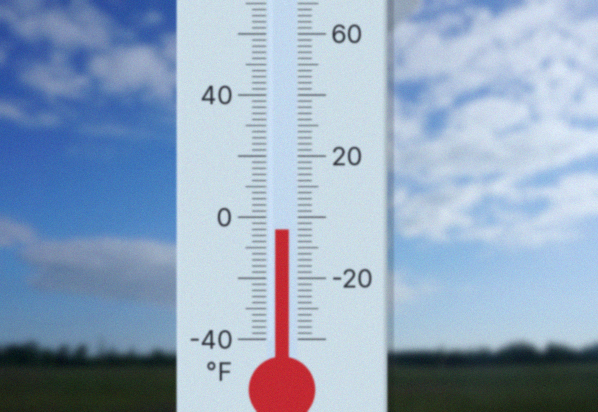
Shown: -4
